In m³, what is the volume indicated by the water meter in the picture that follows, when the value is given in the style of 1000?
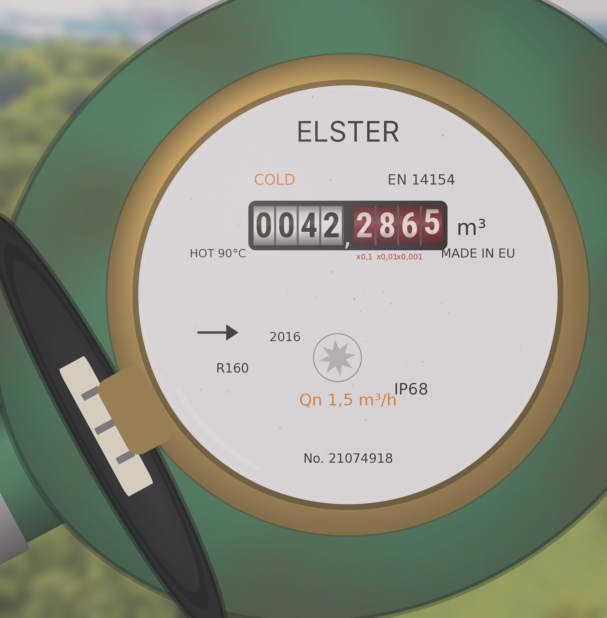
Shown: 42.2865
